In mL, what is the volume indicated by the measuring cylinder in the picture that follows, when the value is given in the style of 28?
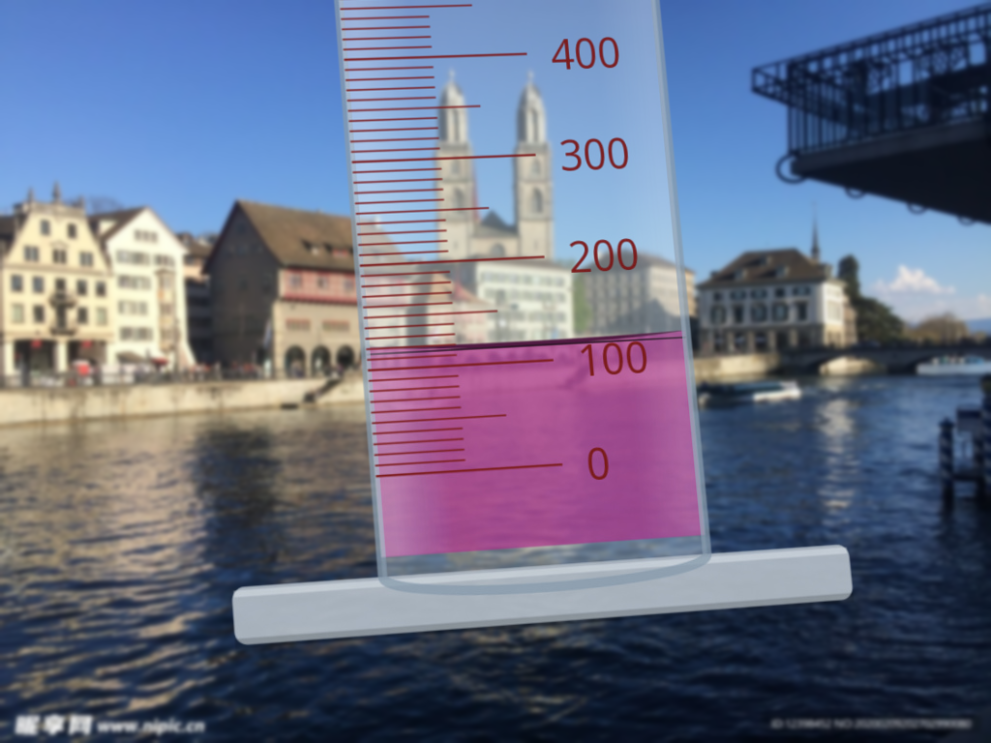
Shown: 115
